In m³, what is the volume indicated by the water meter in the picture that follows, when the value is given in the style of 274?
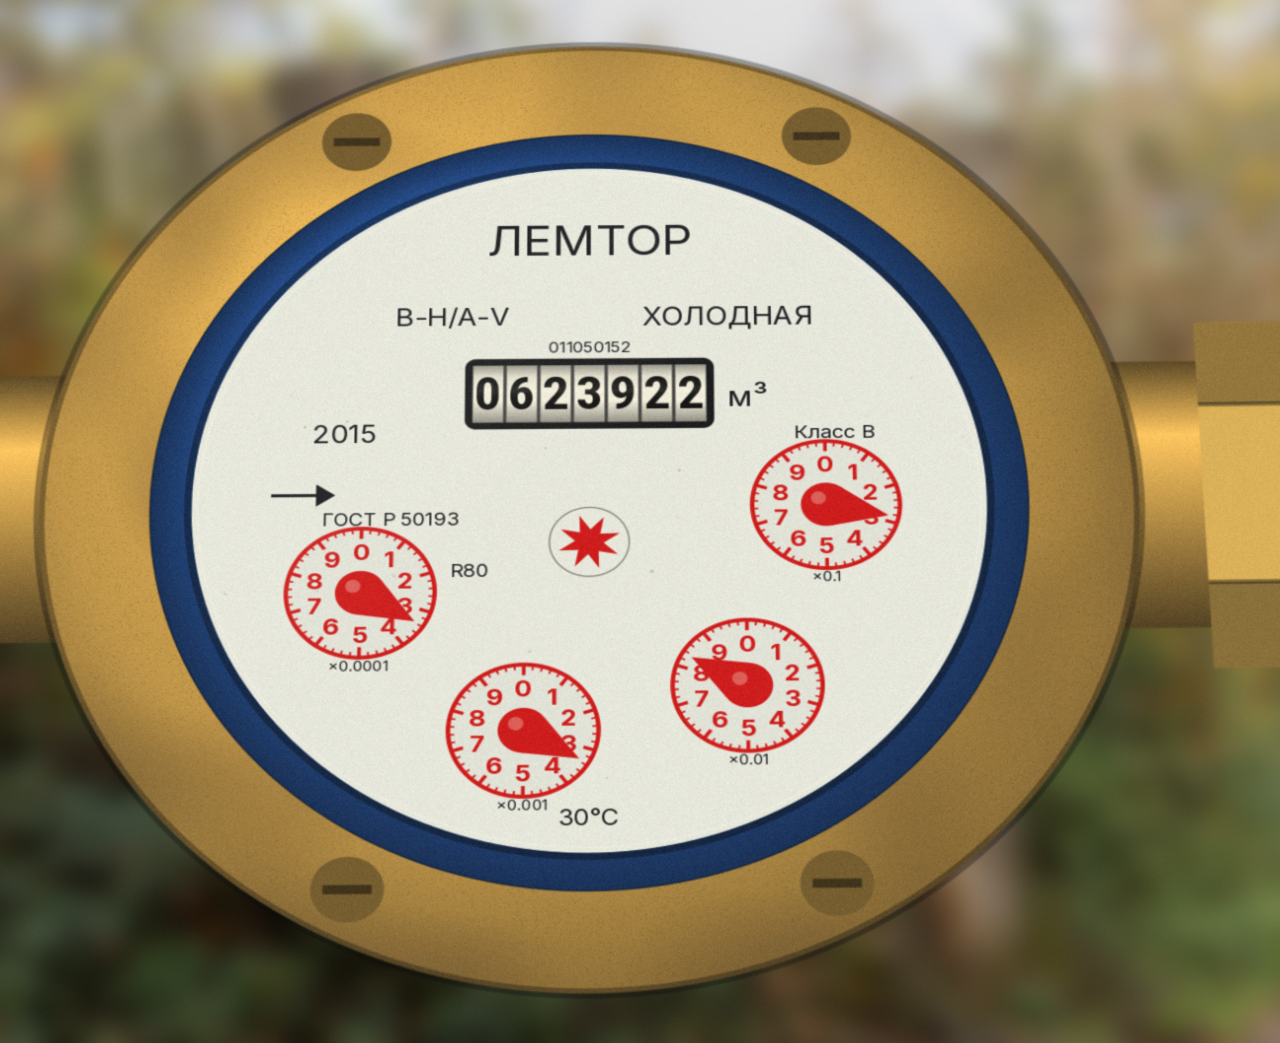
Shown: 623922.2833
